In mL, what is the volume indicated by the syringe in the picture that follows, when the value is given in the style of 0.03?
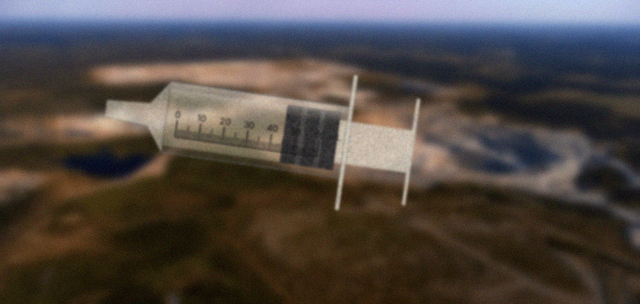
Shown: 45
